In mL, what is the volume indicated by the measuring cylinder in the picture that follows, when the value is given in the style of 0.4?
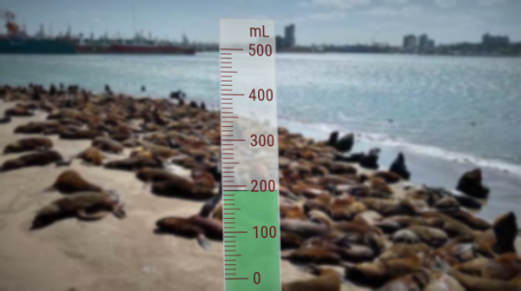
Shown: 190
